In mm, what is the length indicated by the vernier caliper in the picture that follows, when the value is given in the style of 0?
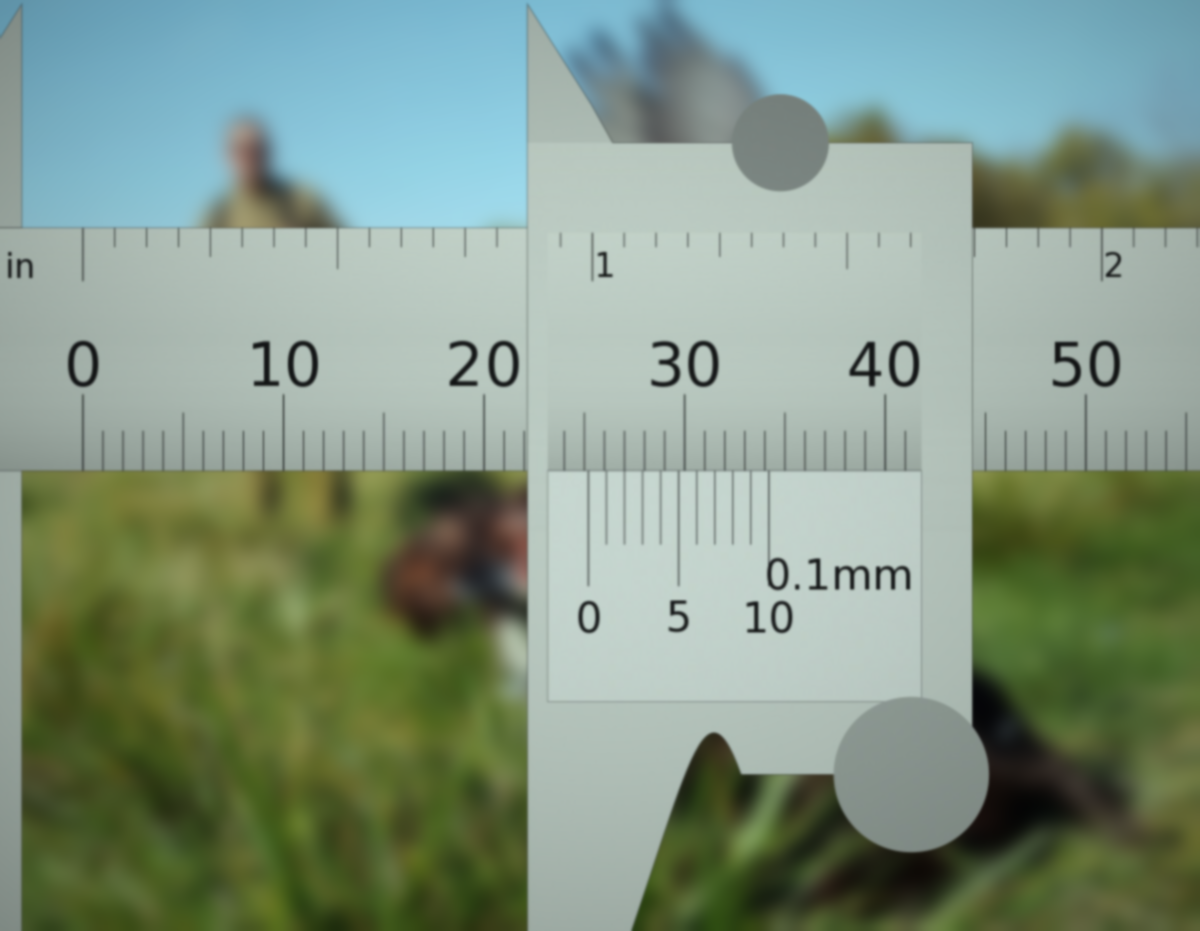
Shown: 25.2
